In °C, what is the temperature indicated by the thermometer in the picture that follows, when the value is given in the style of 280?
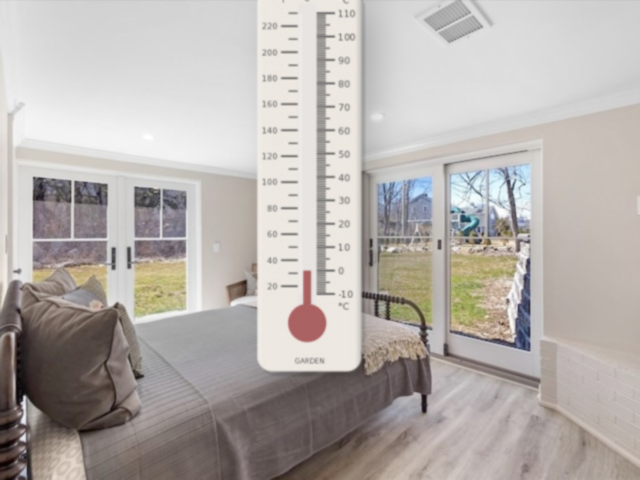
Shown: 0
